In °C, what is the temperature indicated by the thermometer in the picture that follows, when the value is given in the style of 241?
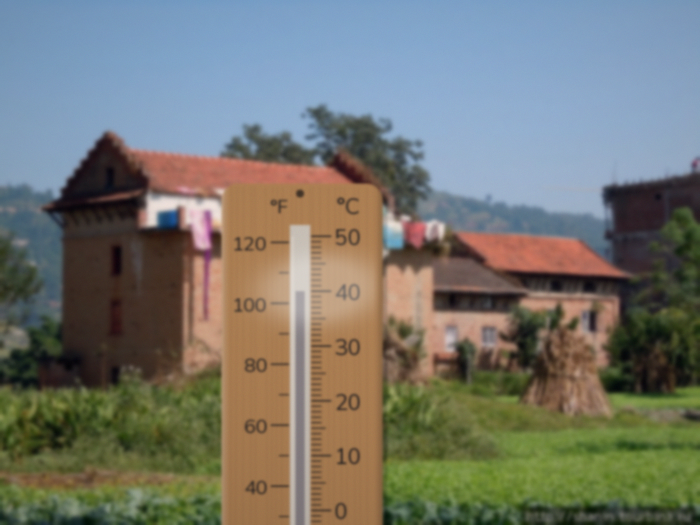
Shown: 40
